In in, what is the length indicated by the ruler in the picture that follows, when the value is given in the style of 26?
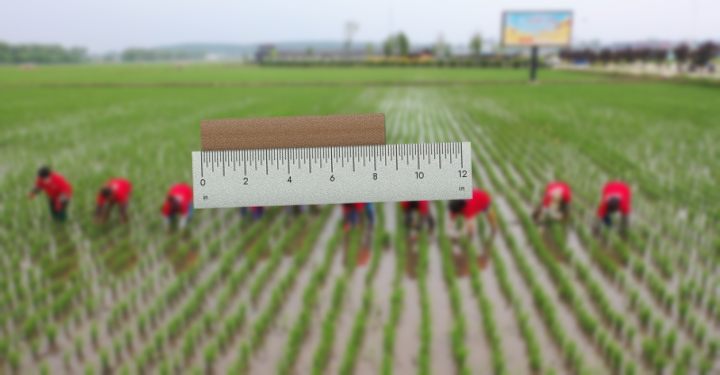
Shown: 8.5
